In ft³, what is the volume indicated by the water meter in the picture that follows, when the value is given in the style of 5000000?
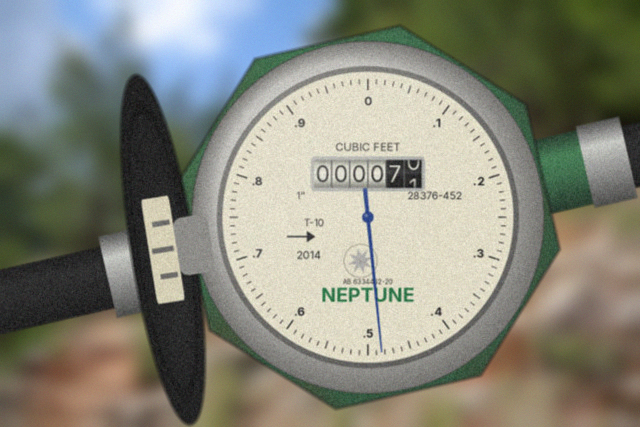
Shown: 70.48
